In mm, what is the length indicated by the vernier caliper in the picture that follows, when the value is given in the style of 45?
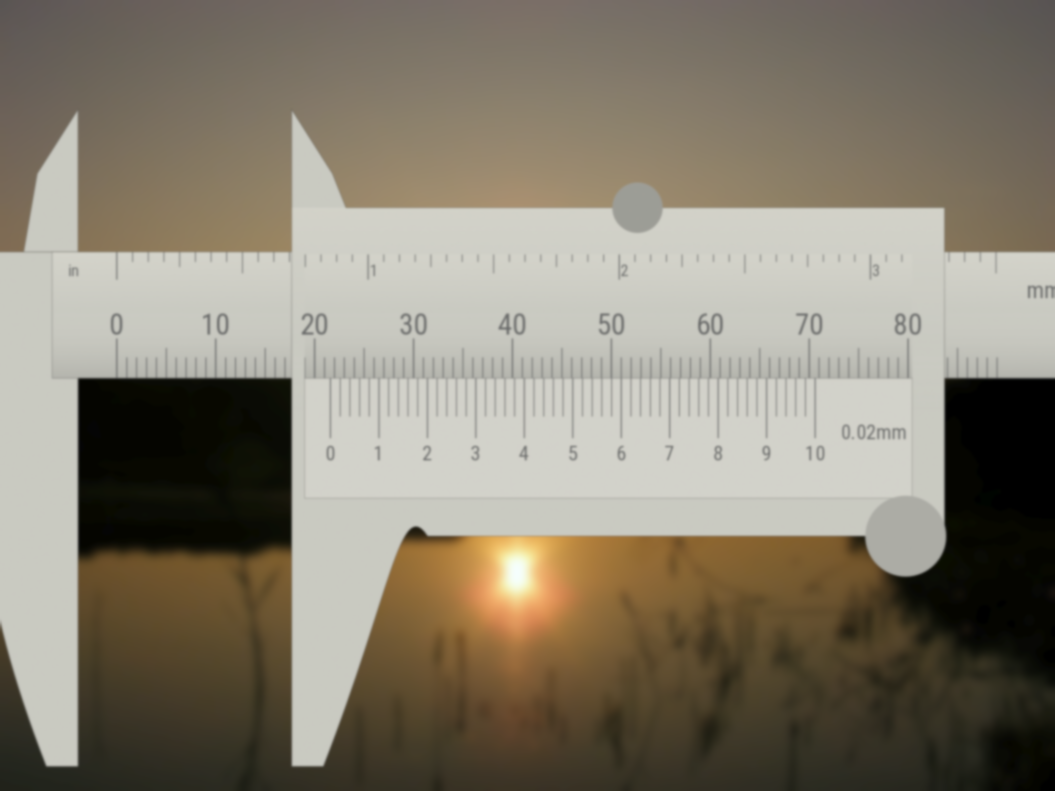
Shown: 21.6
